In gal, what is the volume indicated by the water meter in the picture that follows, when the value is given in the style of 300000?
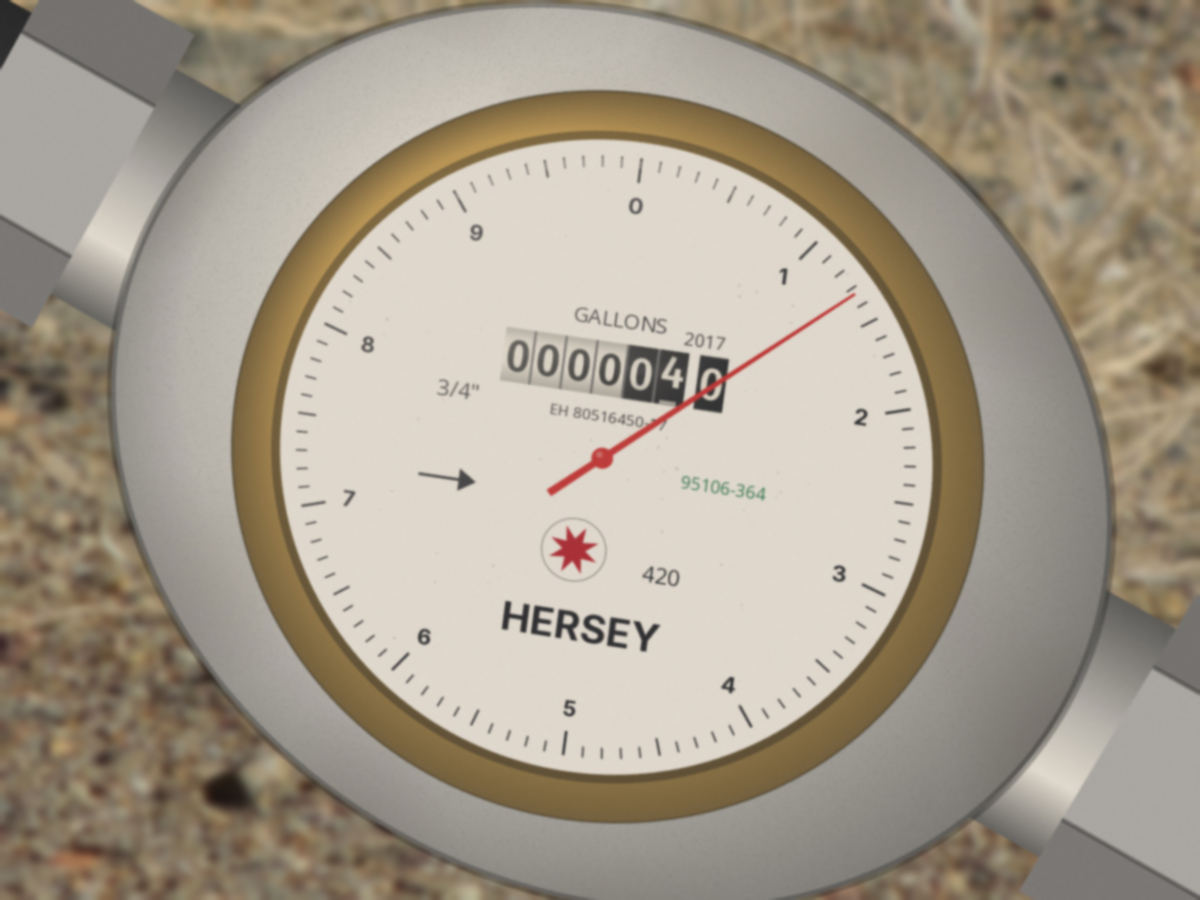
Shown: 41.3
